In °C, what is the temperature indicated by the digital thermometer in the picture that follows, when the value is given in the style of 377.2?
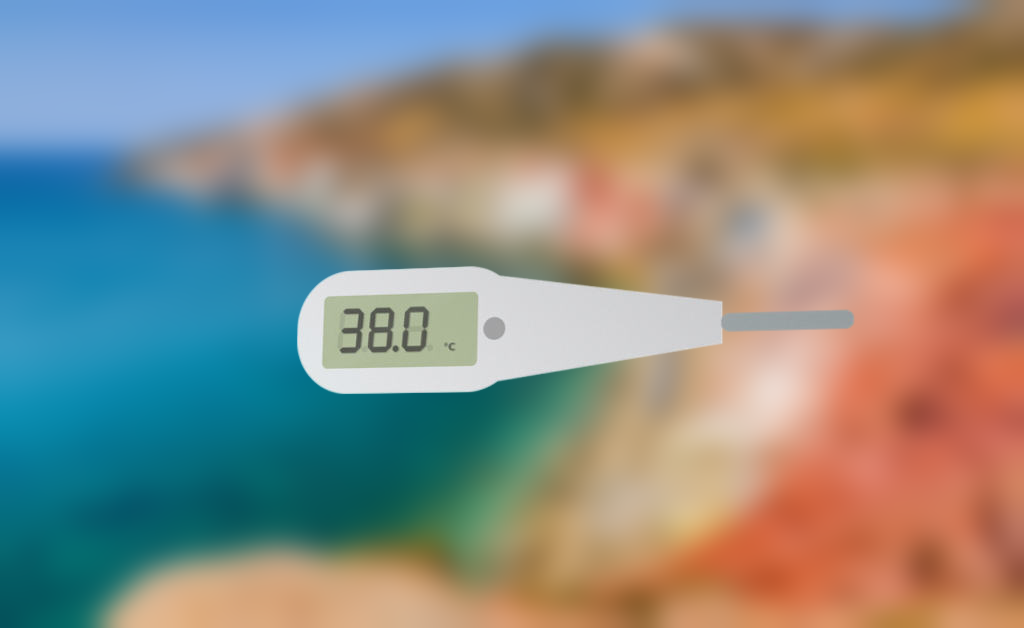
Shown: 38.0
